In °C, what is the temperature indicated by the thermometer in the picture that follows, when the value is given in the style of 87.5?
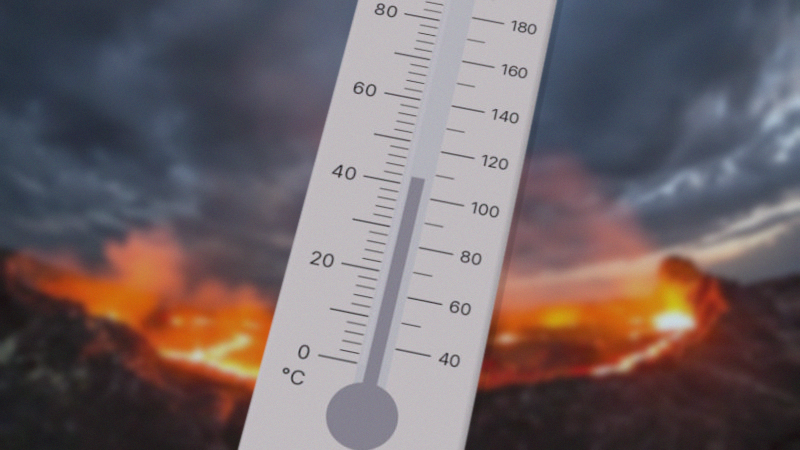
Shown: 42
